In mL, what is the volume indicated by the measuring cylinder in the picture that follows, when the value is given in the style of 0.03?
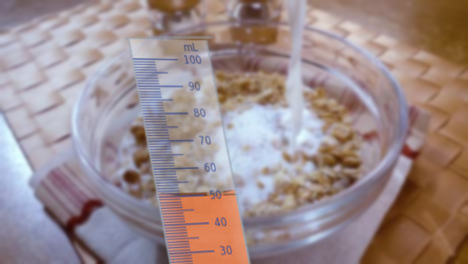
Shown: 50
